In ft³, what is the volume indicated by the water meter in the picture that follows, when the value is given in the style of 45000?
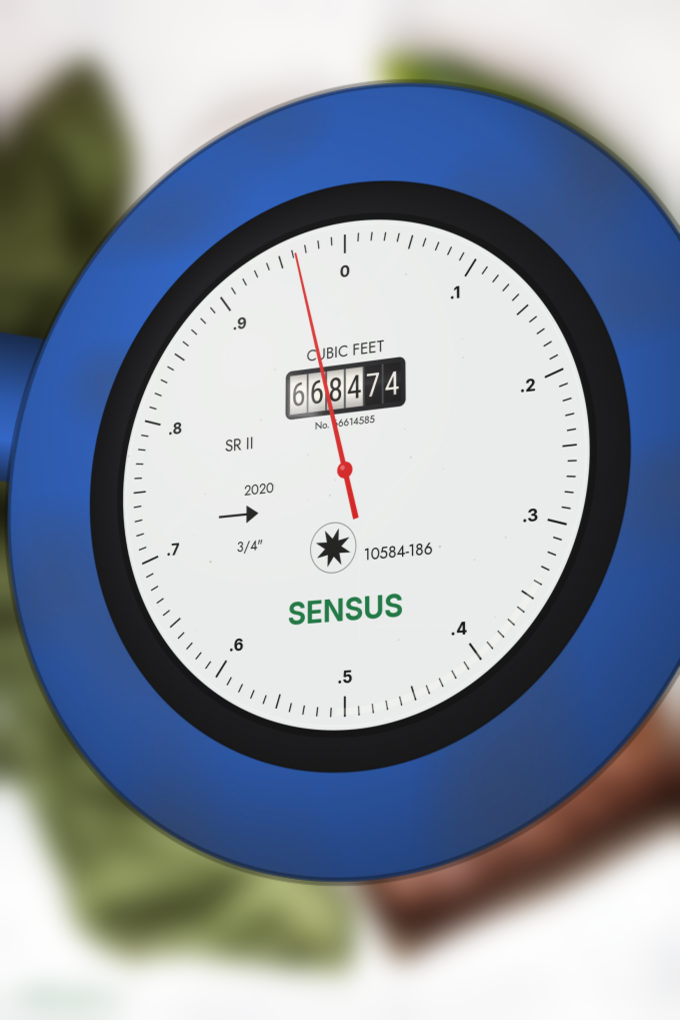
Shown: 668473.96
